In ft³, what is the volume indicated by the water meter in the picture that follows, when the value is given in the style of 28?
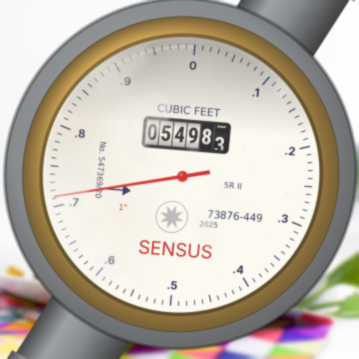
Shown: 54982.71
